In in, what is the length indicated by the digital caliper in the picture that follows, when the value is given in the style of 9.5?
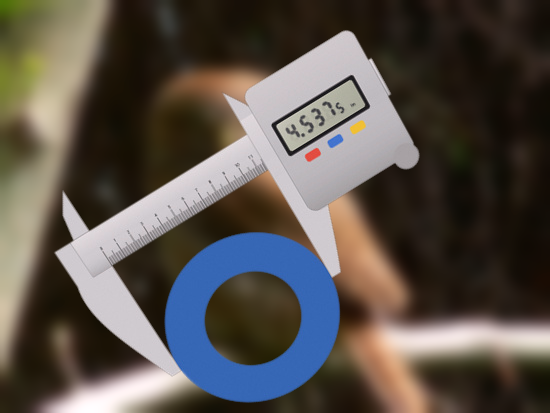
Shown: 4.5375
